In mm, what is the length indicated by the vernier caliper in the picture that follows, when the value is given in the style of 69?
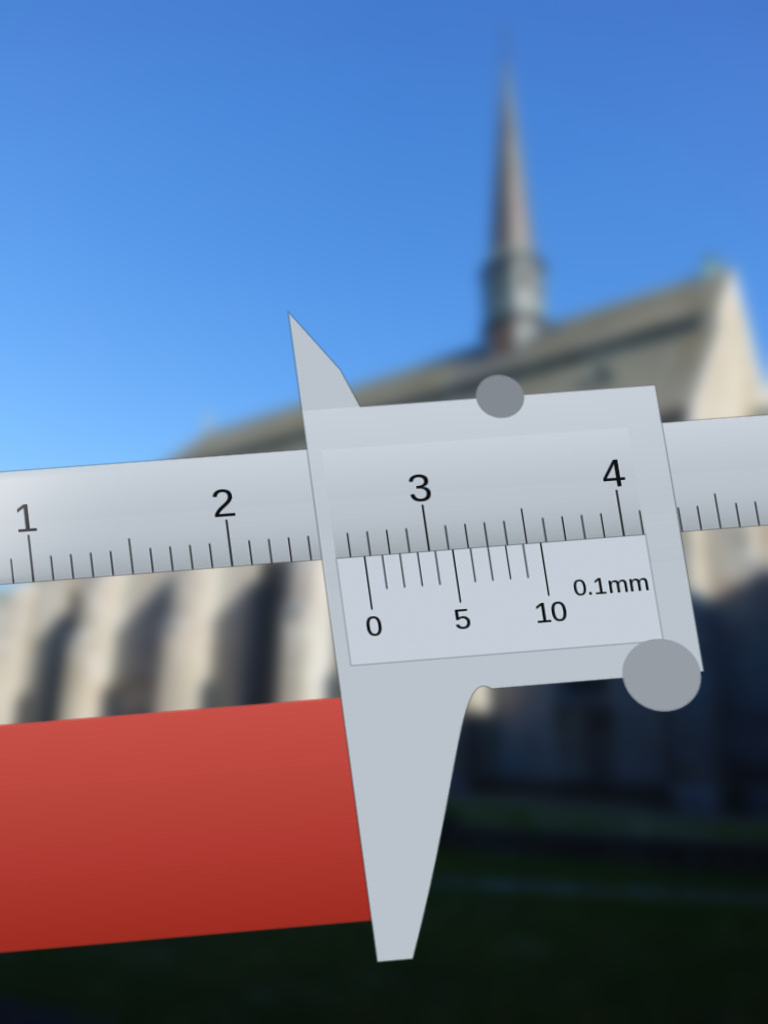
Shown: 26.7
